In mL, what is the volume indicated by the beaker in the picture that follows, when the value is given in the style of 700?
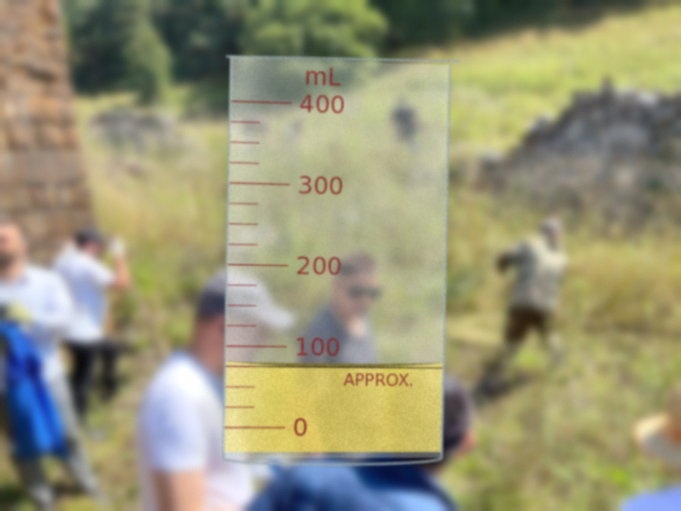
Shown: 75
